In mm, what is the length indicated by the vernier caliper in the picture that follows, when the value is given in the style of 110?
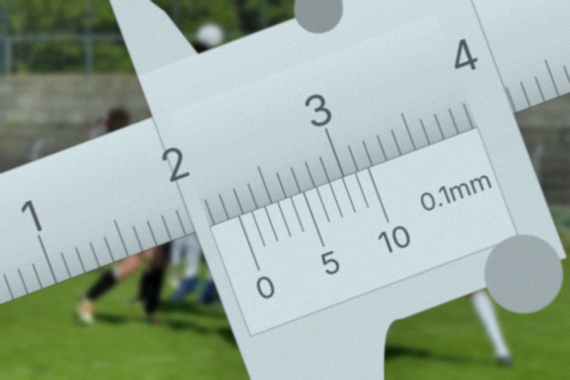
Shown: 22.7
